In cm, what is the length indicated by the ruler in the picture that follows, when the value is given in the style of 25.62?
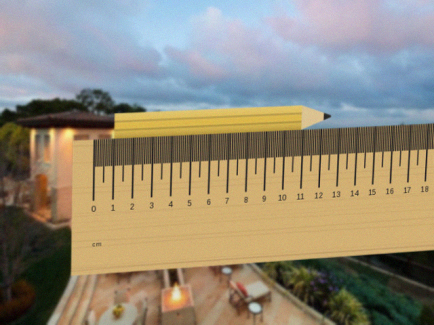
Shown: 11.5
